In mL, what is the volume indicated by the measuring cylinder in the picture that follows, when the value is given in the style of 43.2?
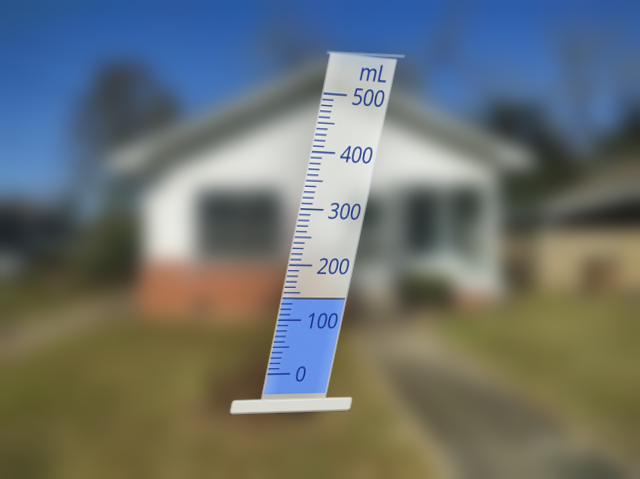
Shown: 140
